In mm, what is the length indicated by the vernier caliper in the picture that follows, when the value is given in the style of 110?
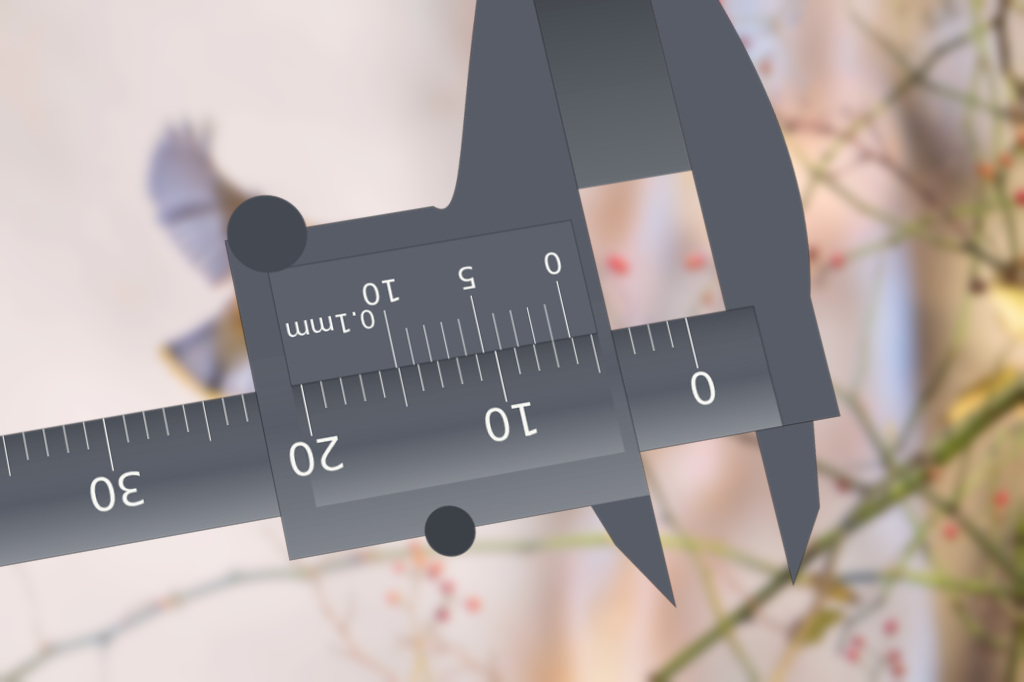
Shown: 6.1
